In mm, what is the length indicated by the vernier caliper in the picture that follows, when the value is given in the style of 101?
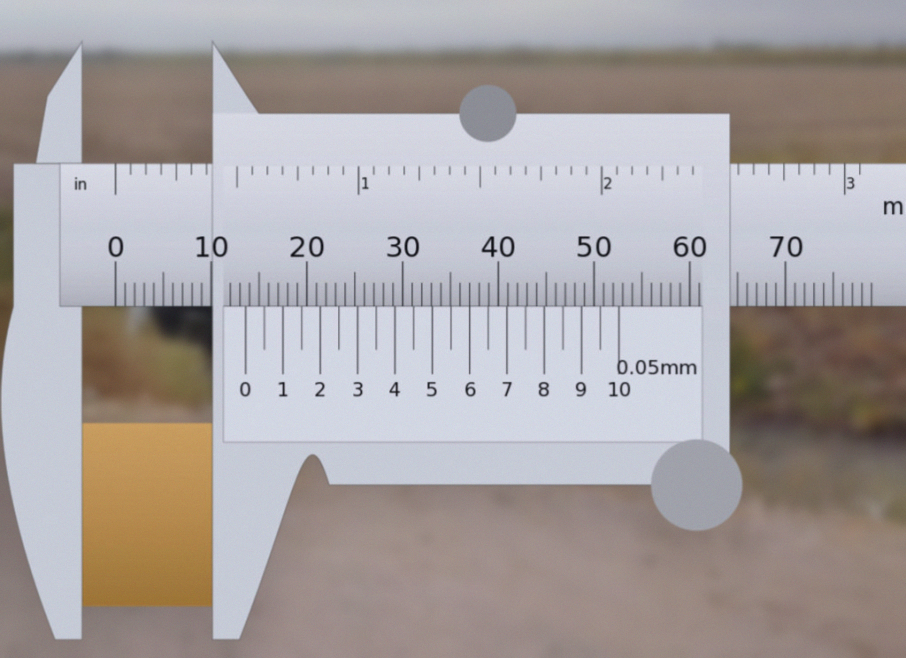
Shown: 13.6
